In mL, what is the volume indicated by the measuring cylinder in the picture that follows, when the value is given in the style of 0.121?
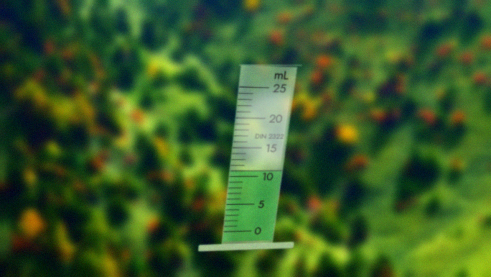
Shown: 11
